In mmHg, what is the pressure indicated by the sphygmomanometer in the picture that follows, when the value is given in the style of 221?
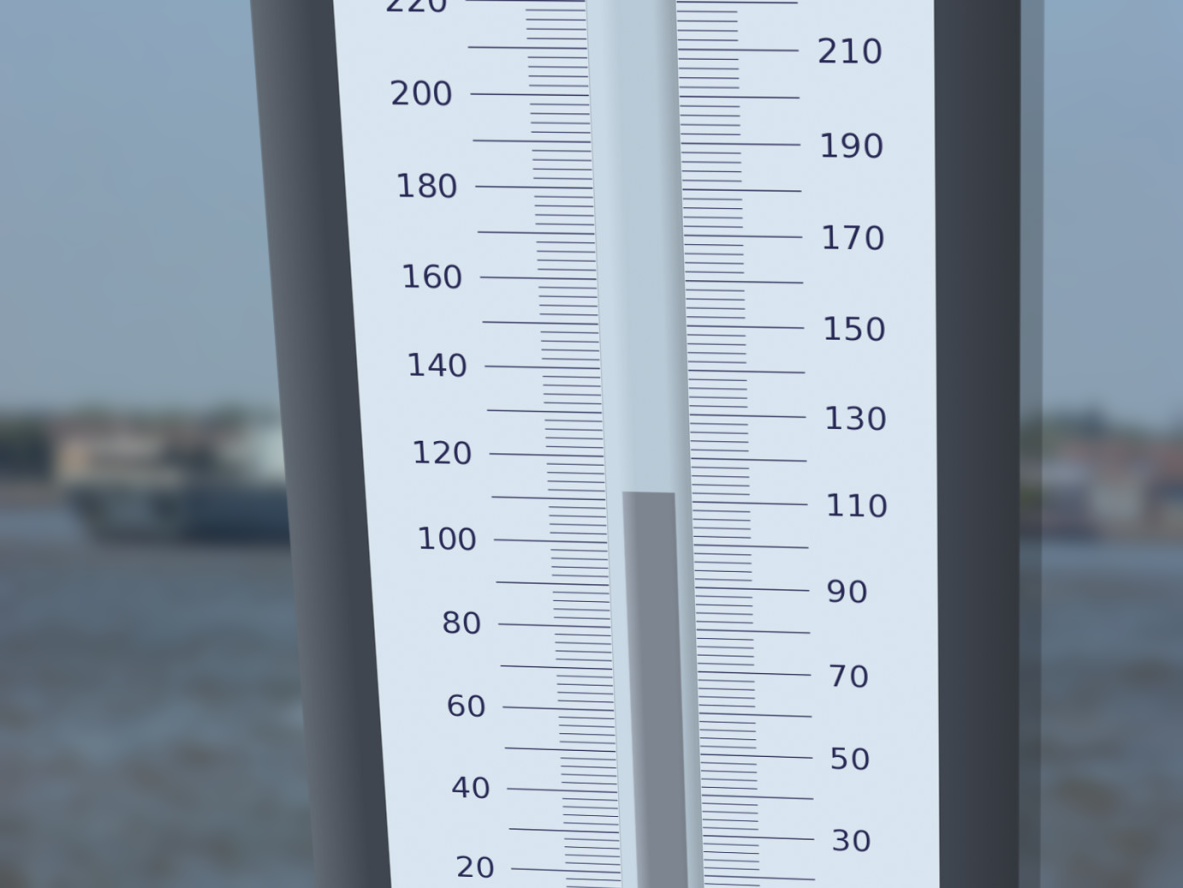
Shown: 112
